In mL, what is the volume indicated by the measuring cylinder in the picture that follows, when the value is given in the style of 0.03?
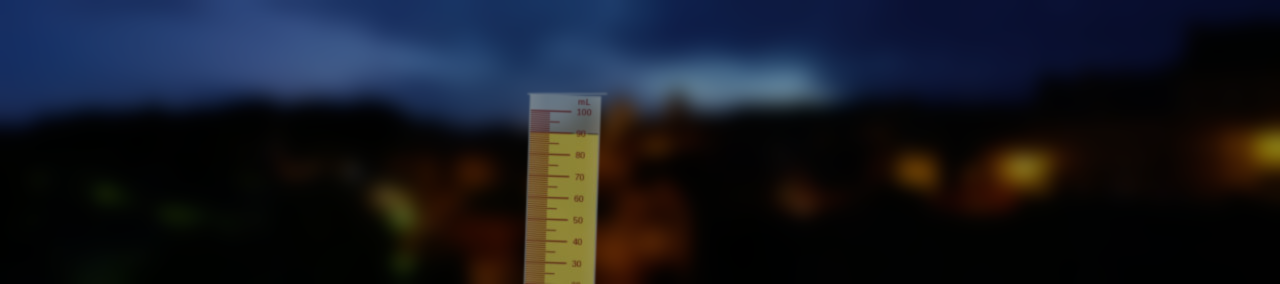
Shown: 90
